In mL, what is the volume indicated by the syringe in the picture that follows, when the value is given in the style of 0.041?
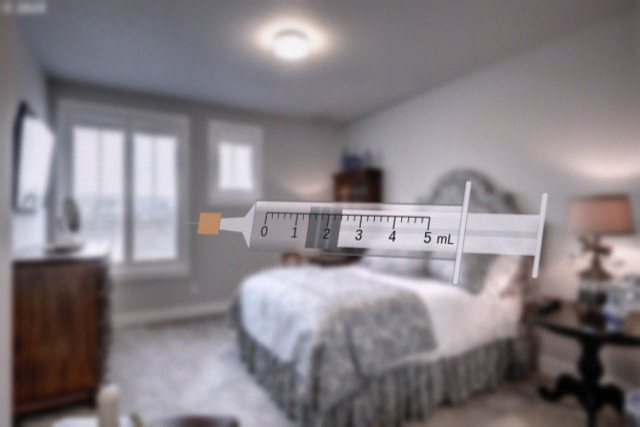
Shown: 1.4
